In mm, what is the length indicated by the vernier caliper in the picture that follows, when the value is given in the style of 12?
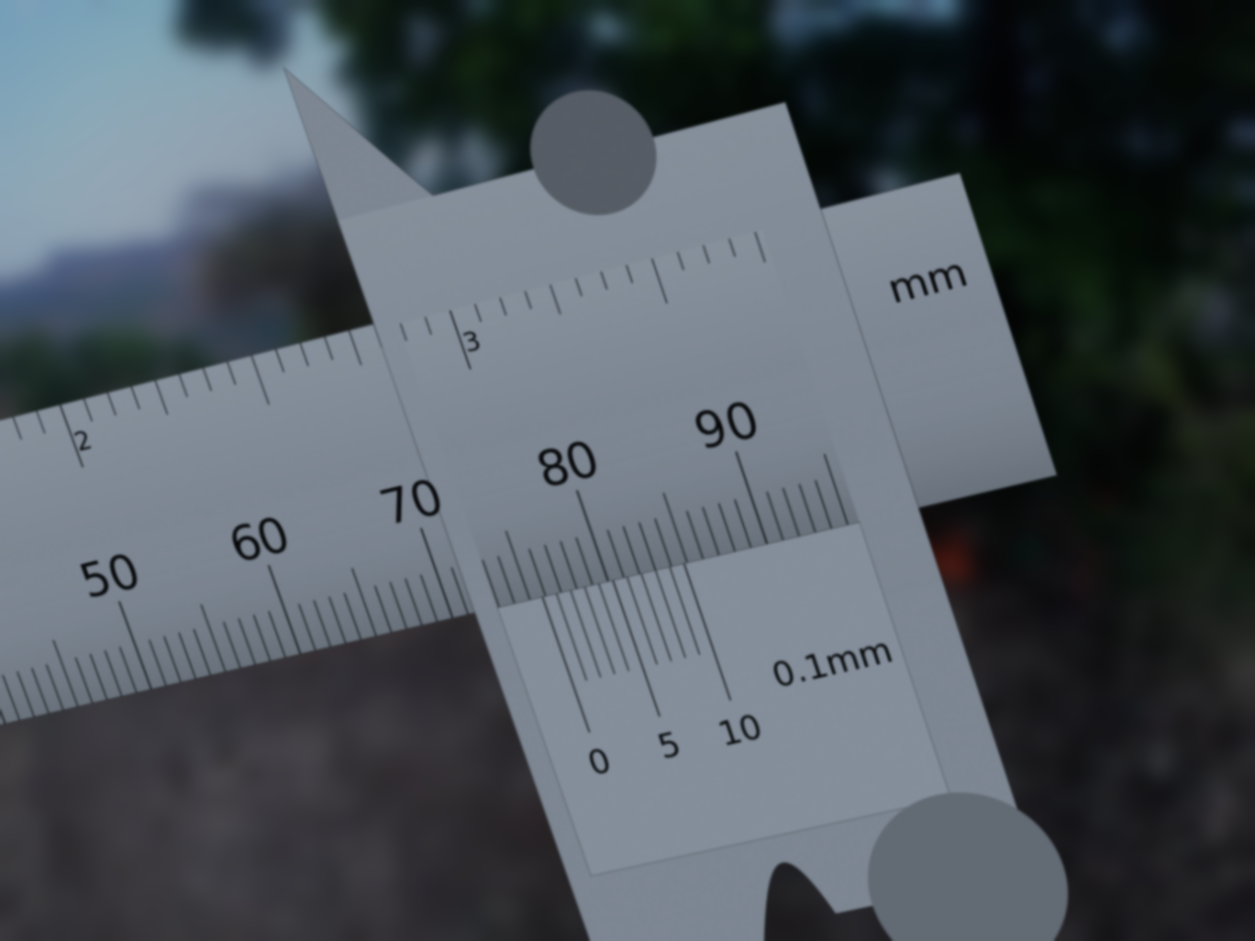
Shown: 75.8
